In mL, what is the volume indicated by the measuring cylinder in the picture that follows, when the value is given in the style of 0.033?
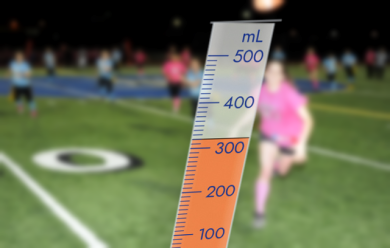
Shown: 320
